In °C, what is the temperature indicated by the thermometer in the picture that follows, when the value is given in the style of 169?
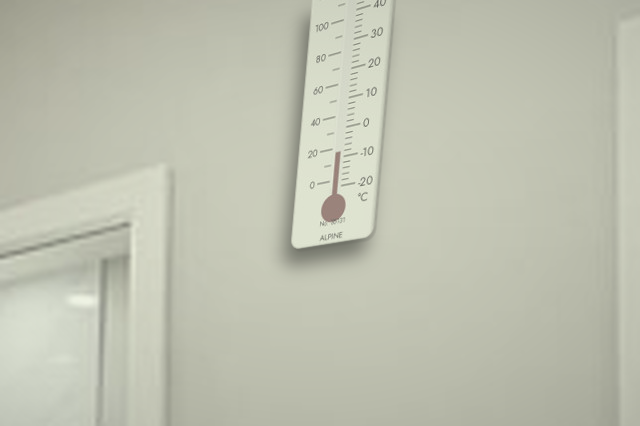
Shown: -8
